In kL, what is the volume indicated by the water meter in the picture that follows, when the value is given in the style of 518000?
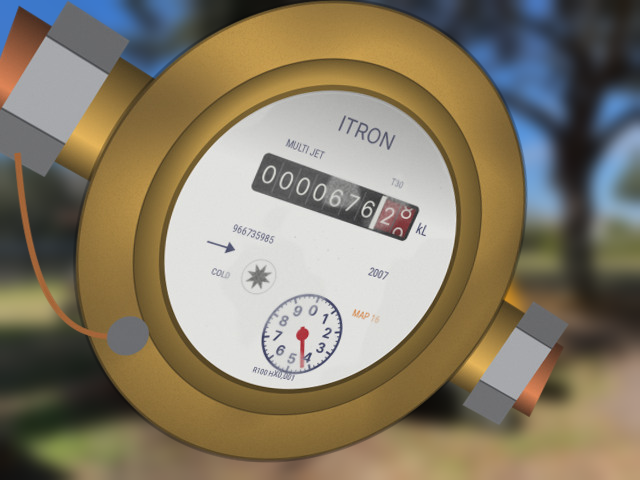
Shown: 676.284
